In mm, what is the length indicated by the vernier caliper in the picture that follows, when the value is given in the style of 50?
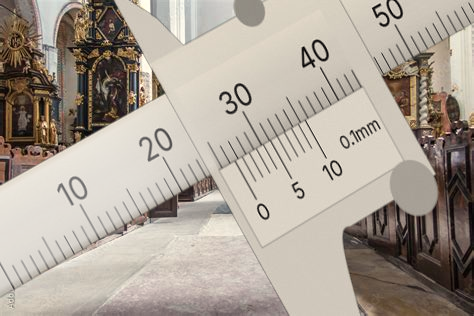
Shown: 26.6
